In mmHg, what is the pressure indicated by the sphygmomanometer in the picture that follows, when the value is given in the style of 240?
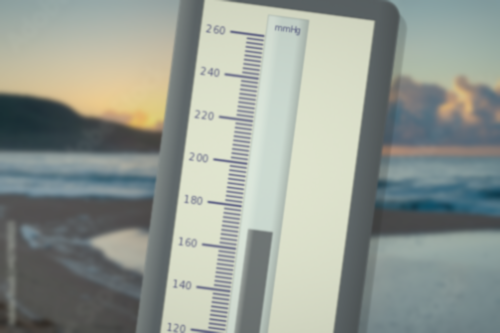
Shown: 170
